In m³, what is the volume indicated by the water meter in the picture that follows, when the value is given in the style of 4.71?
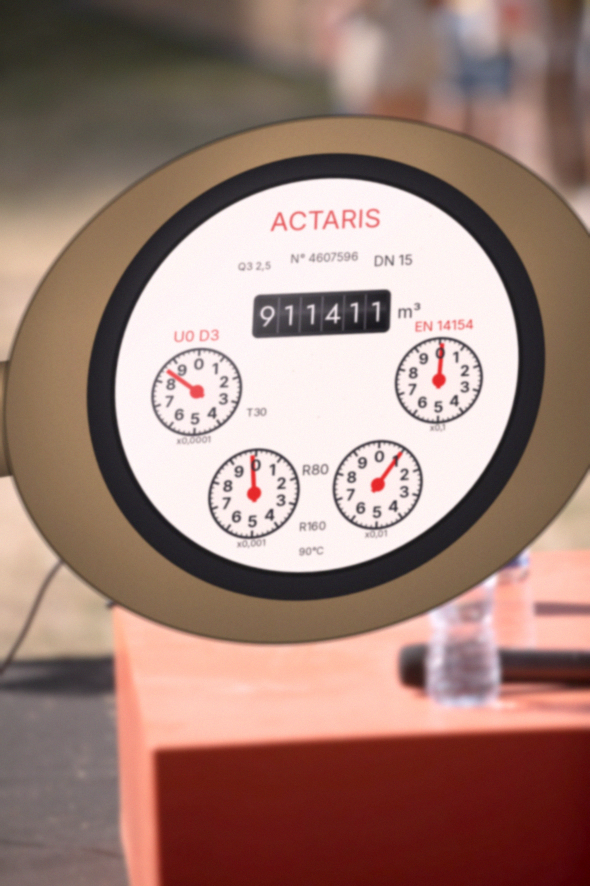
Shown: 911411.0098
